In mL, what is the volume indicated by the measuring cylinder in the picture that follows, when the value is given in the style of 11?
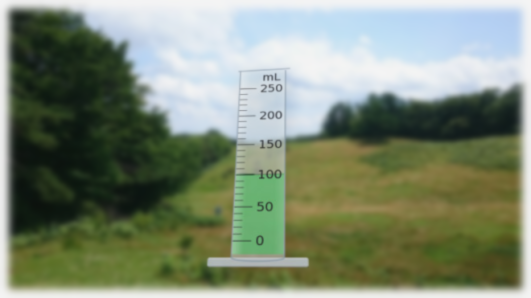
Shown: 100
